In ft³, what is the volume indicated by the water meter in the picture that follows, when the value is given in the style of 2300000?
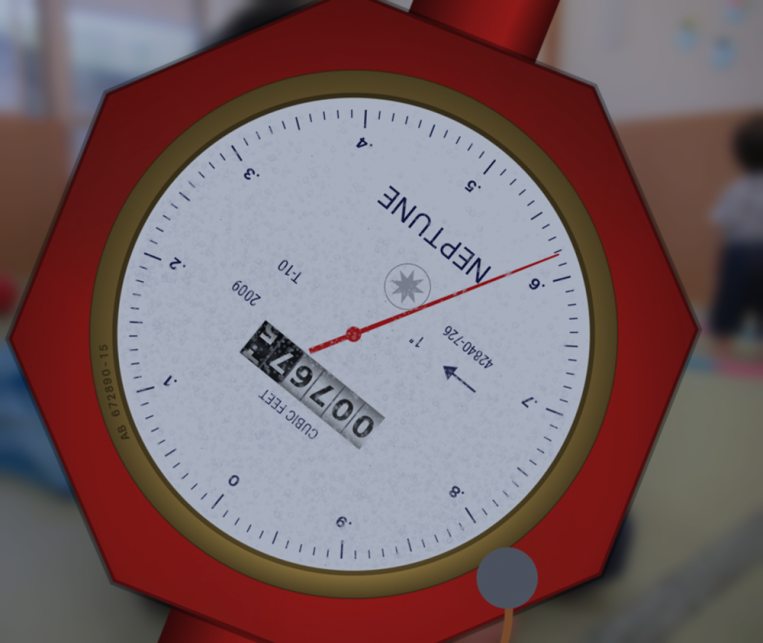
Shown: 7674.58
